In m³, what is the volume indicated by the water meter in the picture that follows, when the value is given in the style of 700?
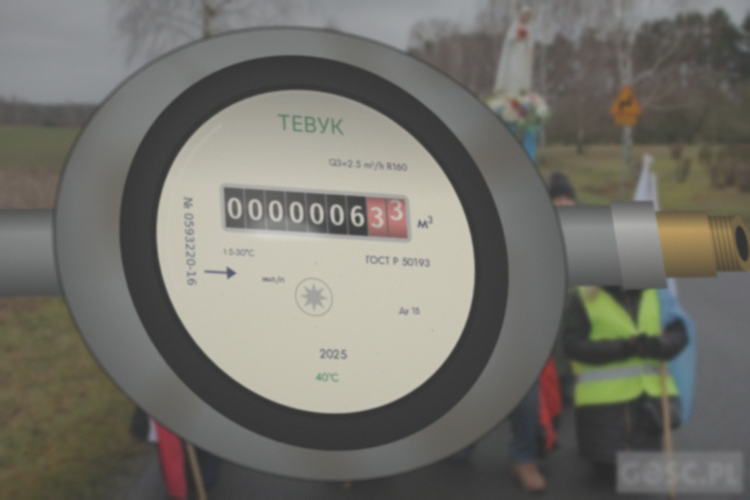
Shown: 6.33
